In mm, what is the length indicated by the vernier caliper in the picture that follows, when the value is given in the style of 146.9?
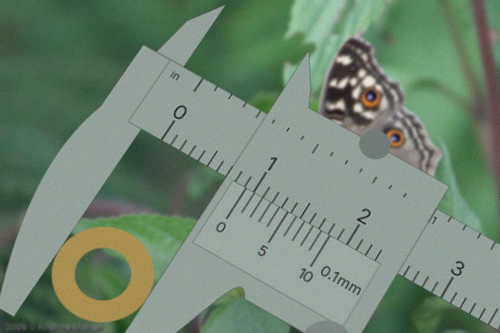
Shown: 9.2
